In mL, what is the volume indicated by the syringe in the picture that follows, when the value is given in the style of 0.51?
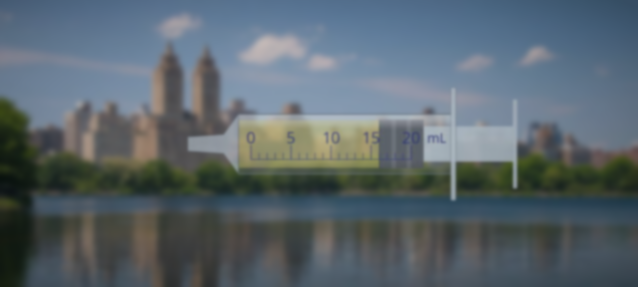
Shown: 16
